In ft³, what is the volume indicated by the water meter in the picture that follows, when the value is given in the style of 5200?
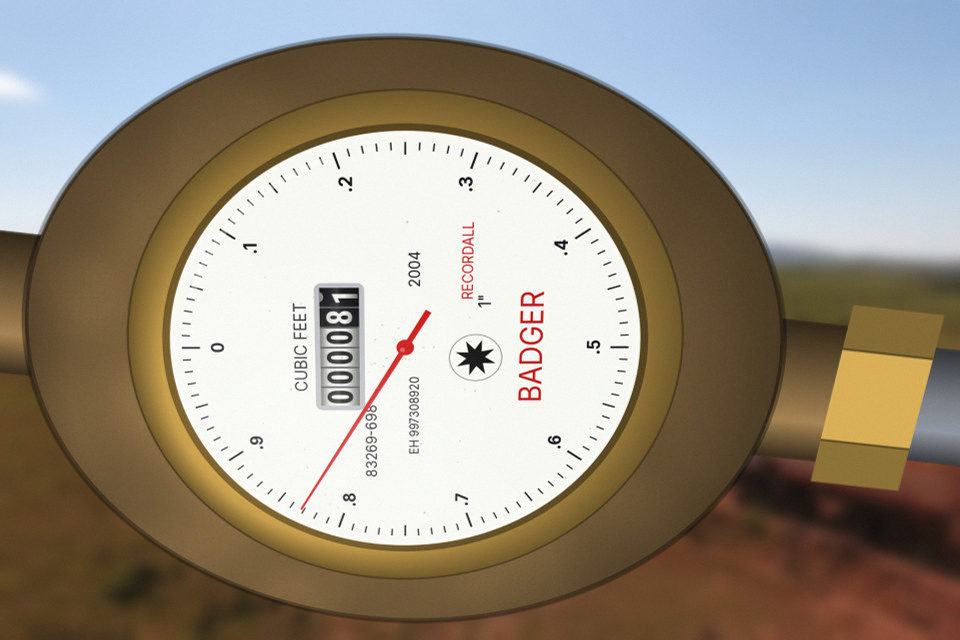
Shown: 80.83
